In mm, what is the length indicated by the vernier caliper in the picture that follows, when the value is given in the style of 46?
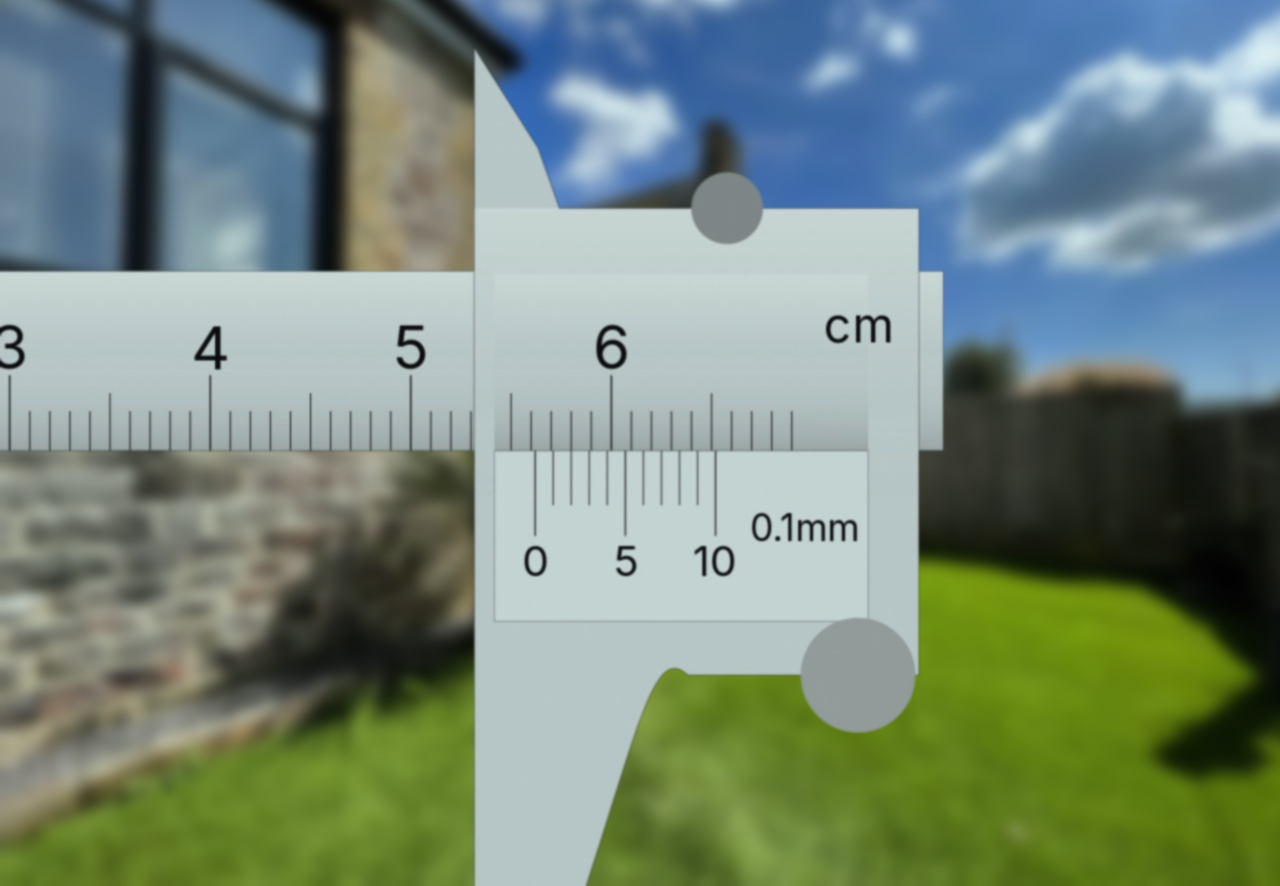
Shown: 56.2
